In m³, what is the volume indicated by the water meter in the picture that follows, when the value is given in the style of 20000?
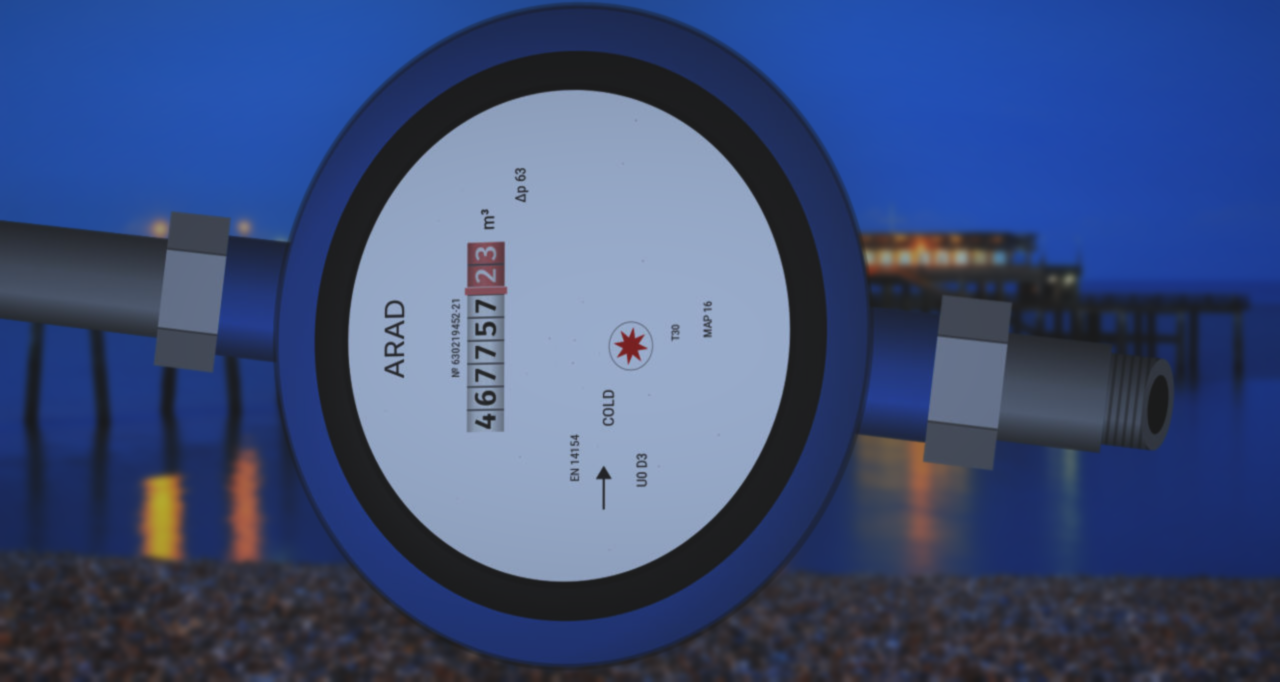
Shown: 467757.23
